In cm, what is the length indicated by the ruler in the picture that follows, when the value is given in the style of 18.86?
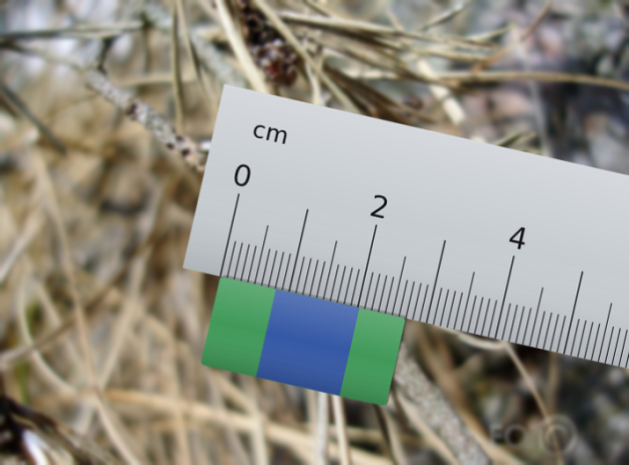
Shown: 2.7
